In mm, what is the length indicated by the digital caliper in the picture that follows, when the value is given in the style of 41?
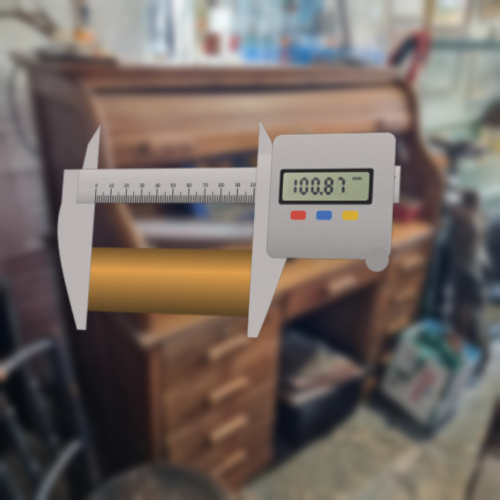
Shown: 100.87
